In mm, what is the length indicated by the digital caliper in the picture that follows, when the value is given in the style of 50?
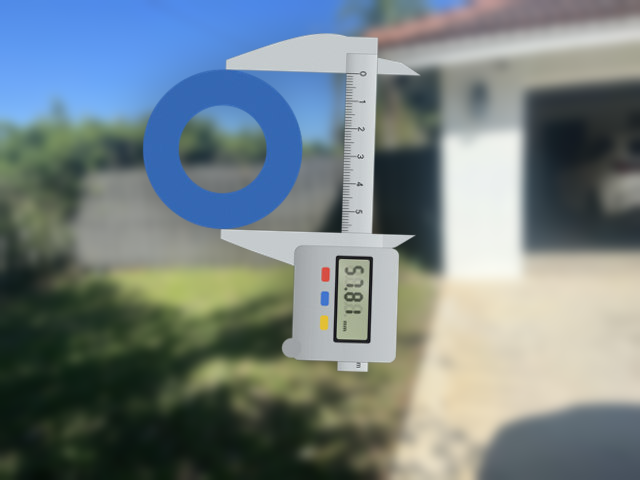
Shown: 57.81
